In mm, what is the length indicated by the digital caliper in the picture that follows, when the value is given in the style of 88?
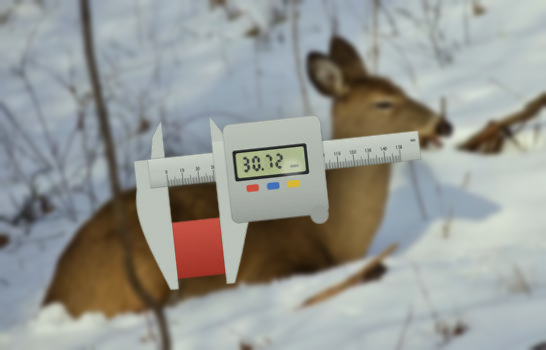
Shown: 30.72
